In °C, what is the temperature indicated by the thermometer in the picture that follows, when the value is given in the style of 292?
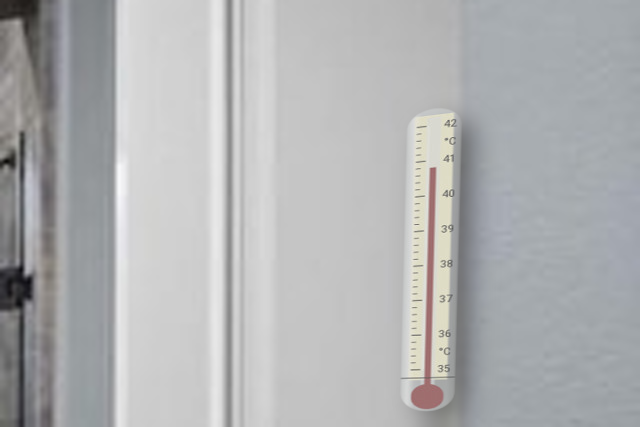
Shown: 40.8
